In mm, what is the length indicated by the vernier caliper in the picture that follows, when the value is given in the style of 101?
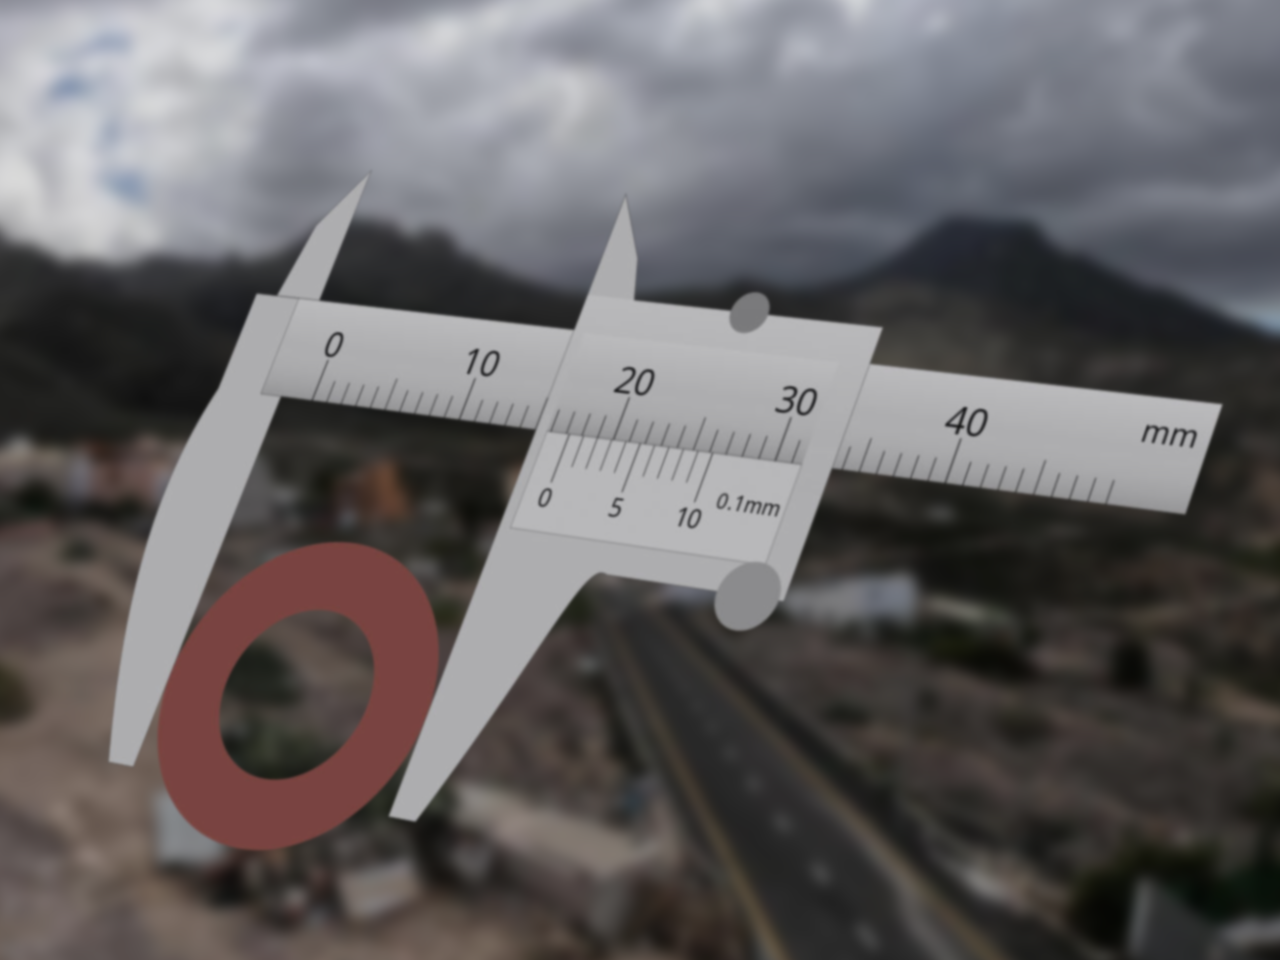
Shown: 17.2
